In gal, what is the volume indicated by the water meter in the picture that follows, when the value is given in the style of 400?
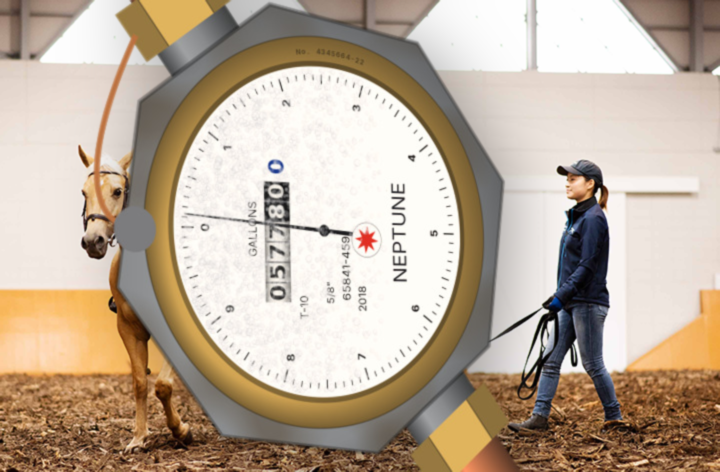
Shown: 577800.1
